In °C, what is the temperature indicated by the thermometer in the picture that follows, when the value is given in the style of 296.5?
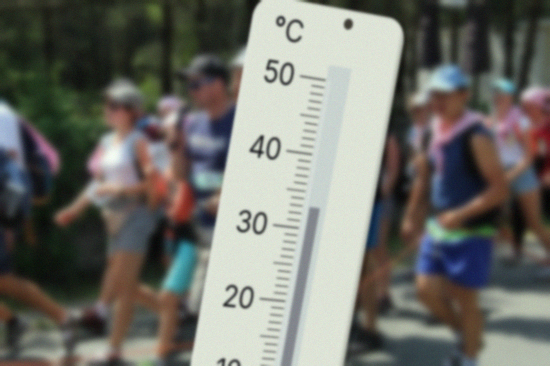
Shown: 33
